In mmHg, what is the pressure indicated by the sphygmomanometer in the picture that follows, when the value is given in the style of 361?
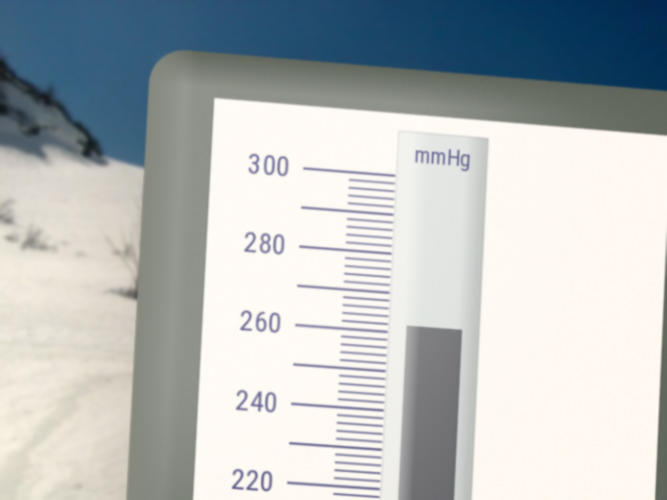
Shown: 262
